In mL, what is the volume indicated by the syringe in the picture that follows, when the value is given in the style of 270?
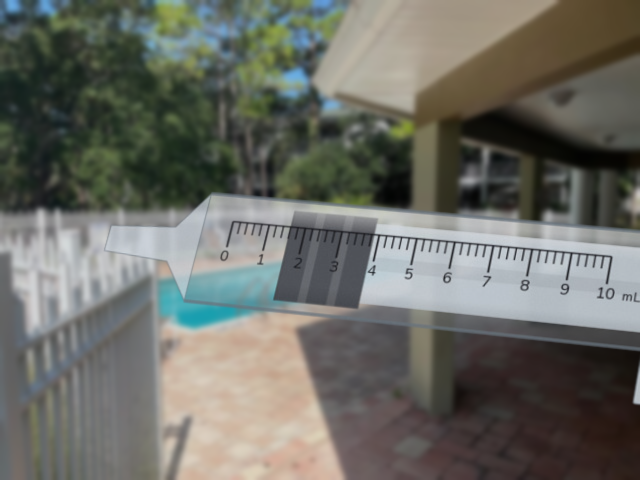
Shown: 1.6
